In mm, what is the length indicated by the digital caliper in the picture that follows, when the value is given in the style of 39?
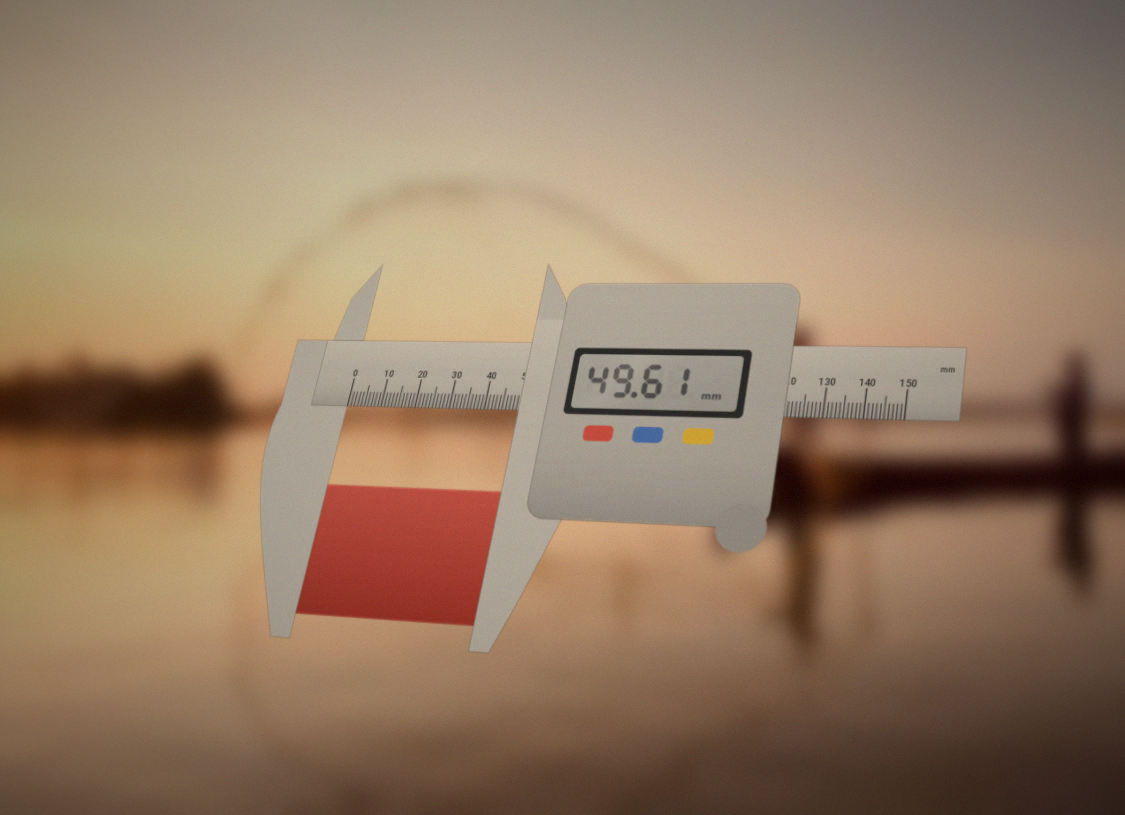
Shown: 49.61
